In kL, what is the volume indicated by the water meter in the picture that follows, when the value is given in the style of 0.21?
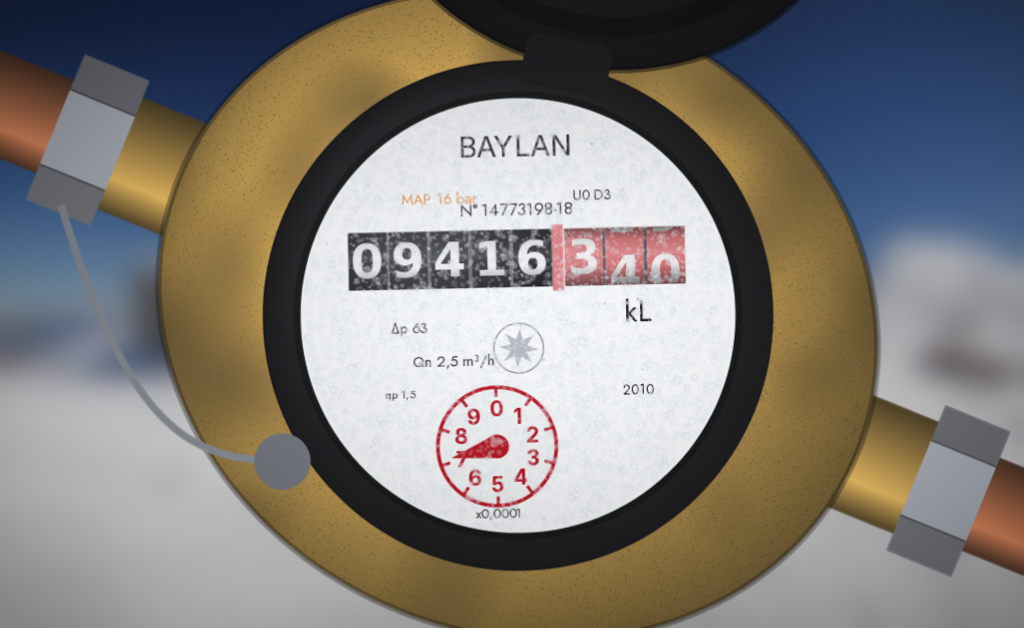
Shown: 9416.3397
